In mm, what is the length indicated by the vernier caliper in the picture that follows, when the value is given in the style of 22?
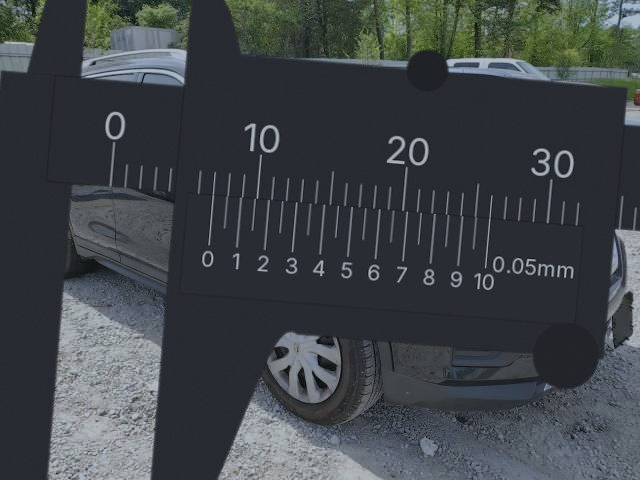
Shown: 7.0
